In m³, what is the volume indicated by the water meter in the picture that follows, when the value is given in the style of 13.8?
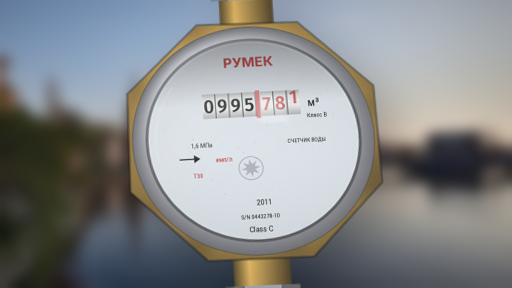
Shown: 995.781
